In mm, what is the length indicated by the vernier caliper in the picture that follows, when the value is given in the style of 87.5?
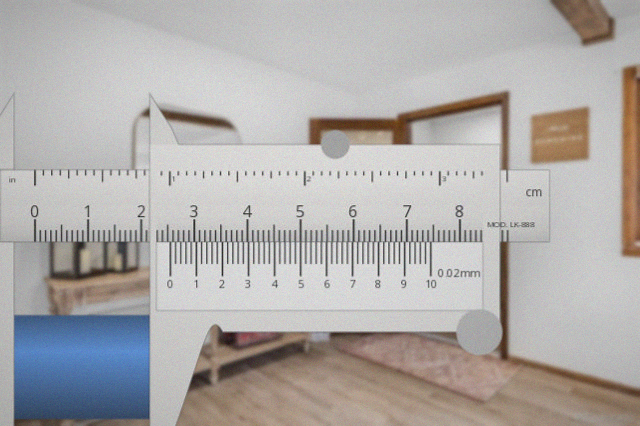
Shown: 25.5
